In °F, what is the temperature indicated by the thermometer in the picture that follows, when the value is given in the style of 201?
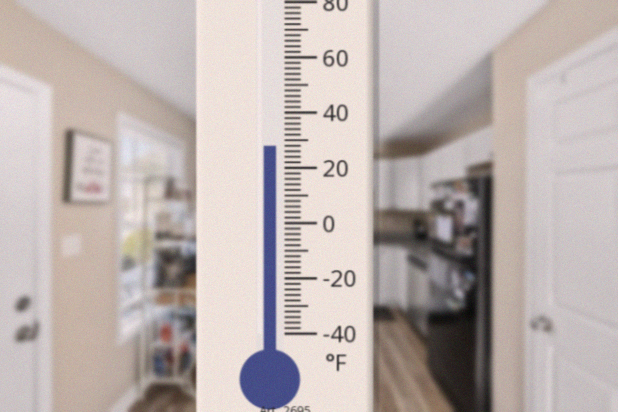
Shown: 28
